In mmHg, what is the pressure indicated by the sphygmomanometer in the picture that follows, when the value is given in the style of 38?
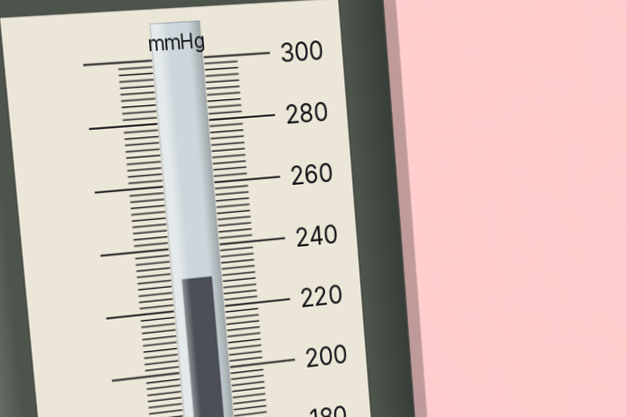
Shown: 230
